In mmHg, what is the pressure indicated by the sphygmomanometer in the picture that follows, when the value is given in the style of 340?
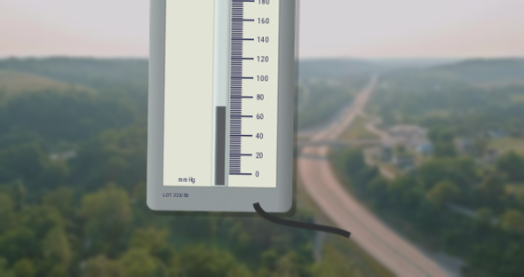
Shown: 70
